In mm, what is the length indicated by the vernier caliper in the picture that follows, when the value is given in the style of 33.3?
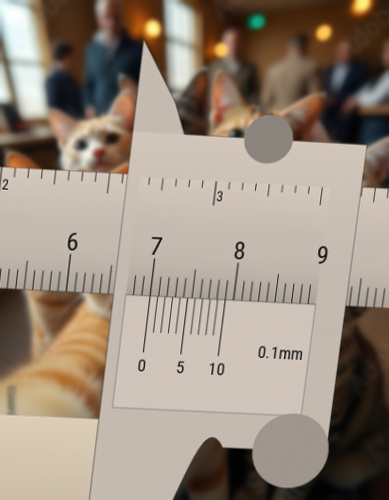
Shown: 70.0
